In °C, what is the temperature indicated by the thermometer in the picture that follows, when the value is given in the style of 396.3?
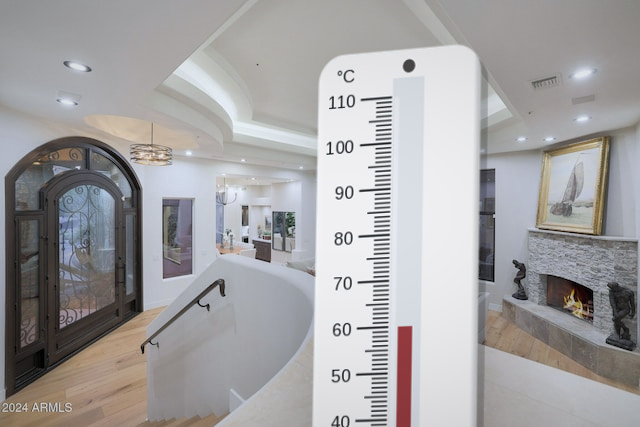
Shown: 60
